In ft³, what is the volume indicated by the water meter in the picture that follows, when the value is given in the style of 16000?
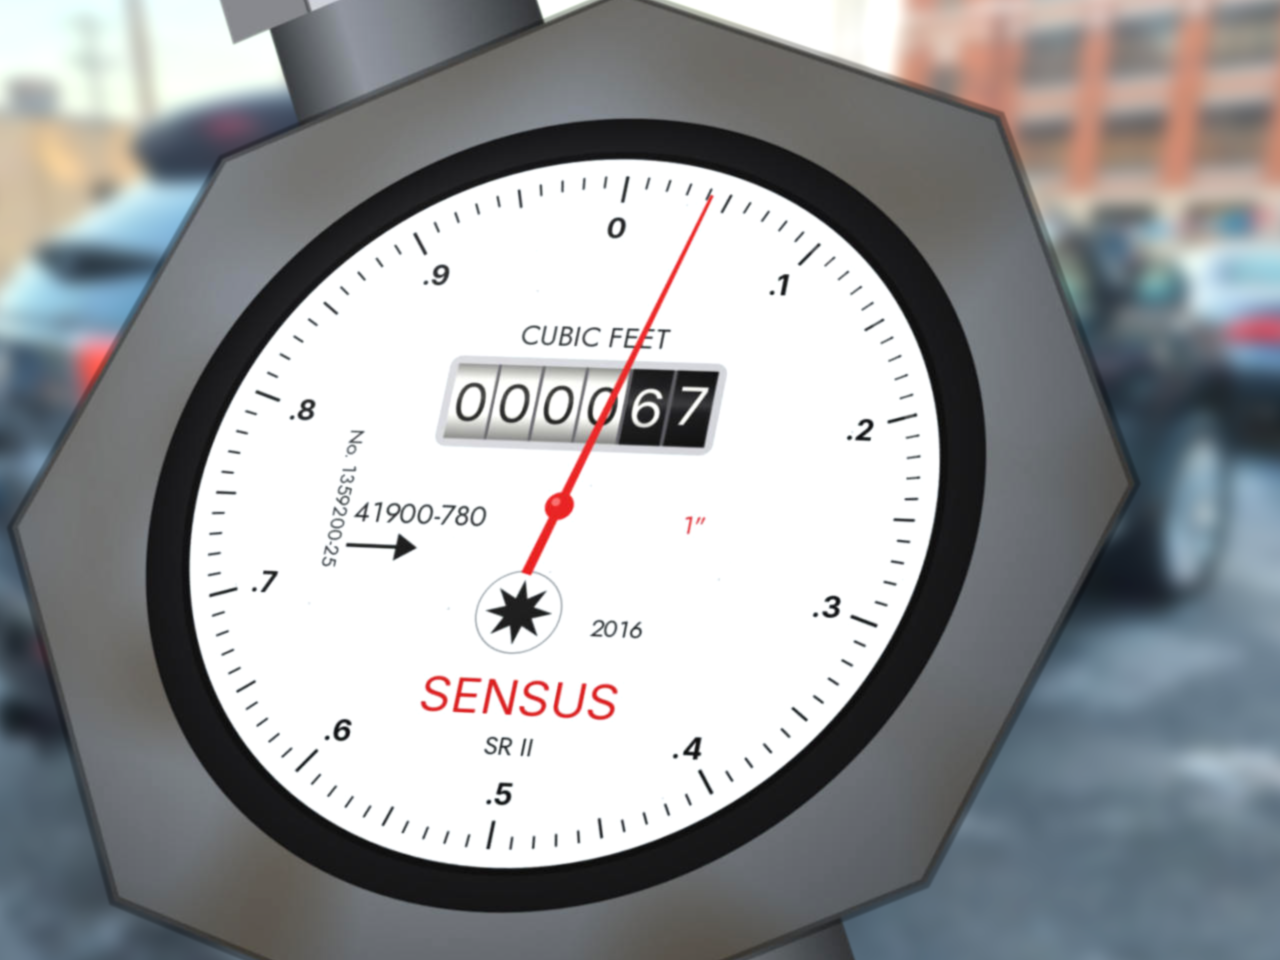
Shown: 67.04
